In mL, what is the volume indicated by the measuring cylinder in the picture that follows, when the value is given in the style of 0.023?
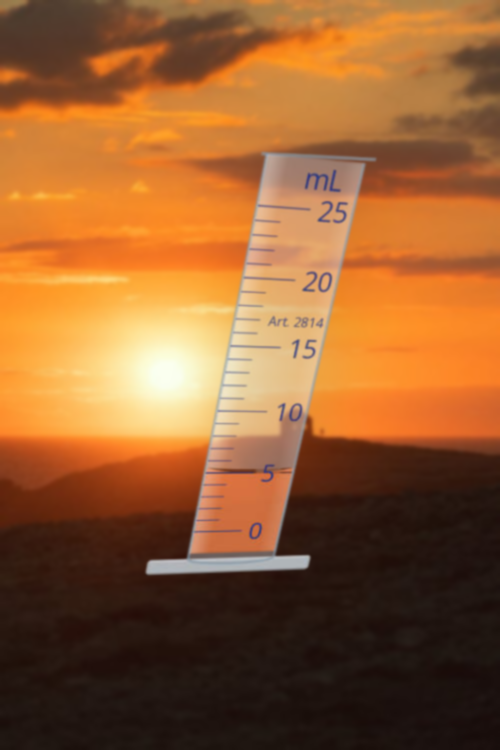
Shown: 5
